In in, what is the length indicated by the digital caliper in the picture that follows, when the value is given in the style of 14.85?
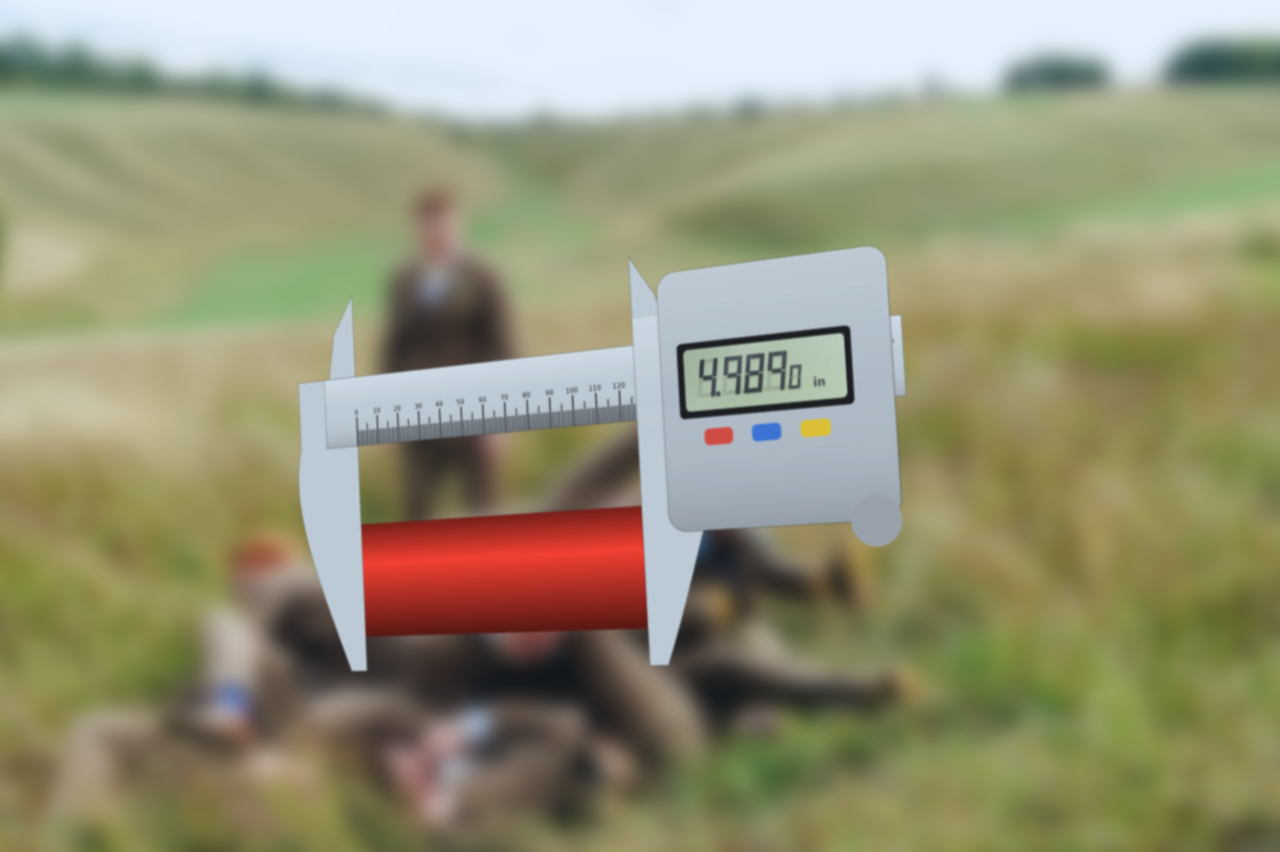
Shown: 4.9890
